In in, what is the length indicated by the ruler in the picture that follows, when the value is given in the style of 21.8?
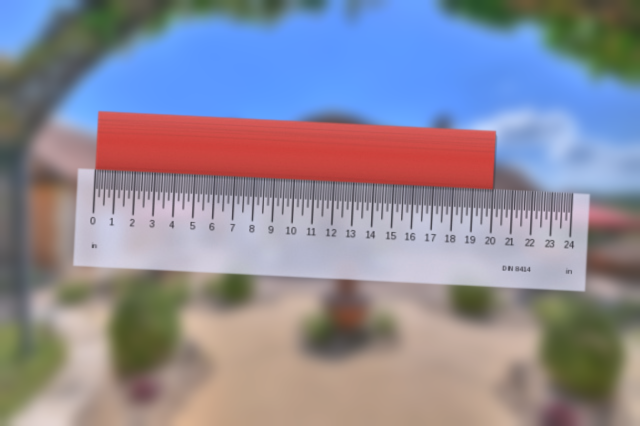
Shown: 20
